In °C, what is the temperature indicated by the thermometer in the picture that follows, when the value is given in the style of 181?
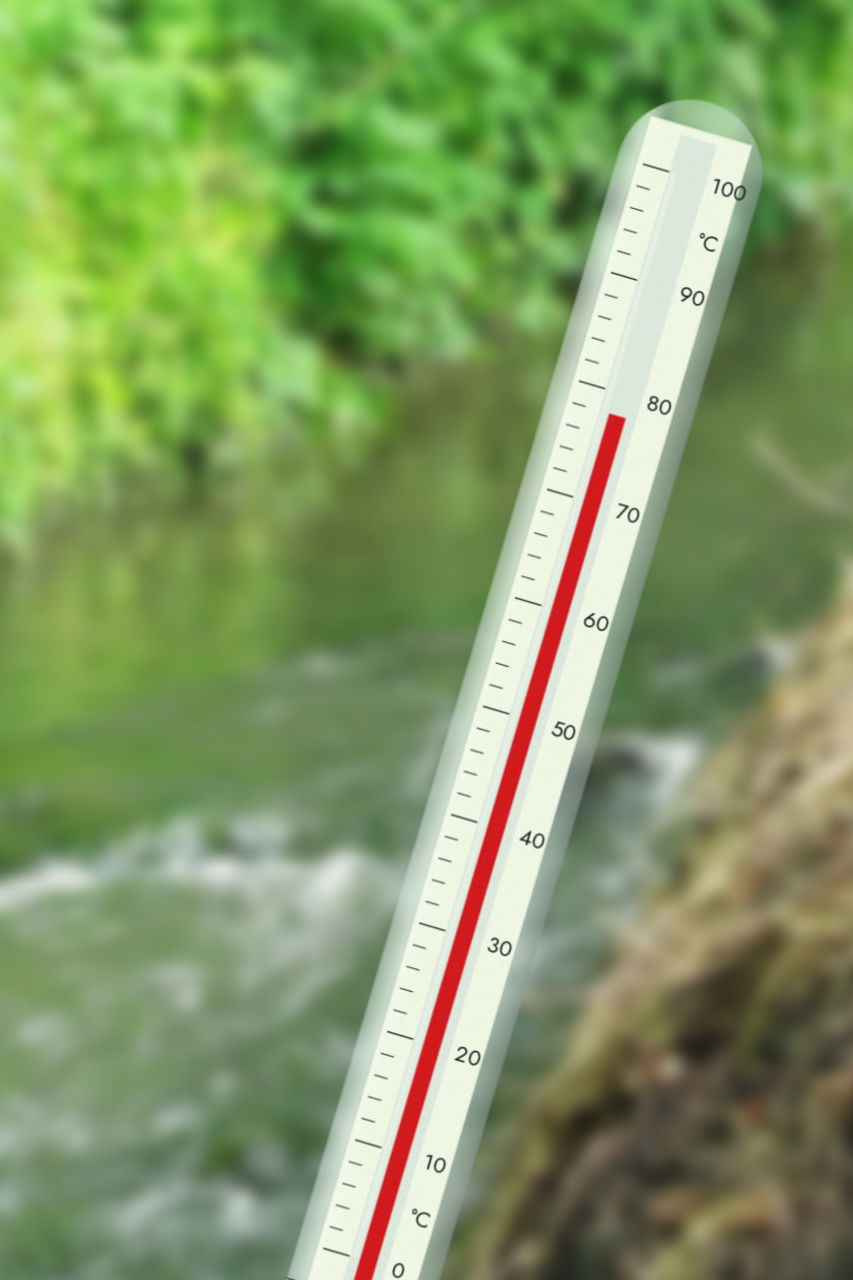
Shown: 78
